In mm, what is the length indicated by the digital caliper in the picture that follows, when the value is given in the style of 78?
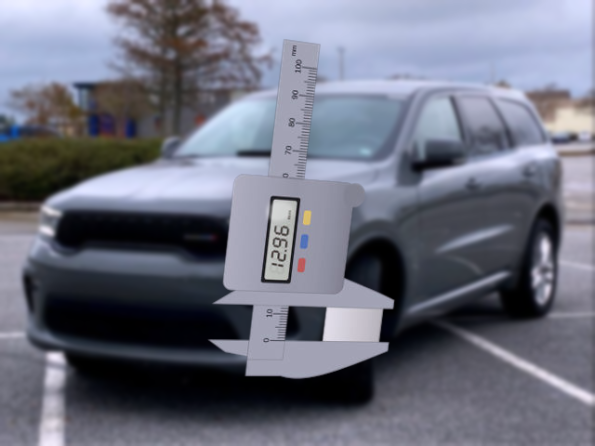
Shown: 12.96
